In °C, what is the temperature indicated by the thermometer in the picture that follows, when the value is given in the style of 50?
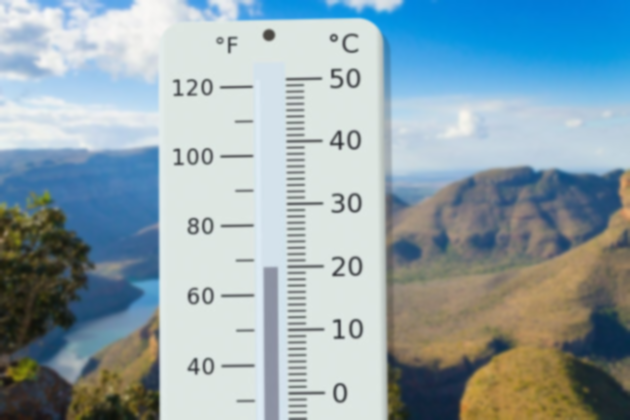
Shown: 20
